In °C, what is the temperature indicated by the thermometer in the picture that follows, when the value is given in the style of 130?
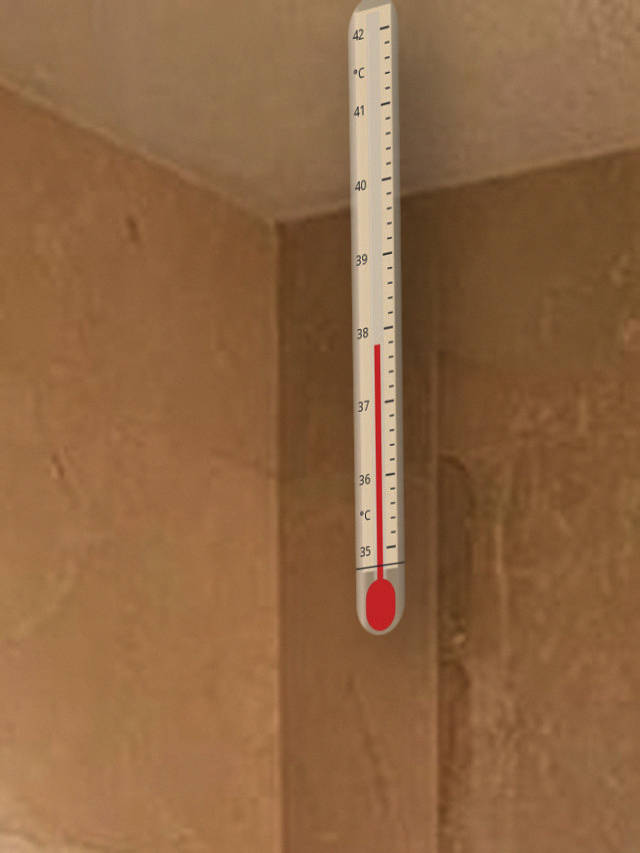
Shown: 37.8
